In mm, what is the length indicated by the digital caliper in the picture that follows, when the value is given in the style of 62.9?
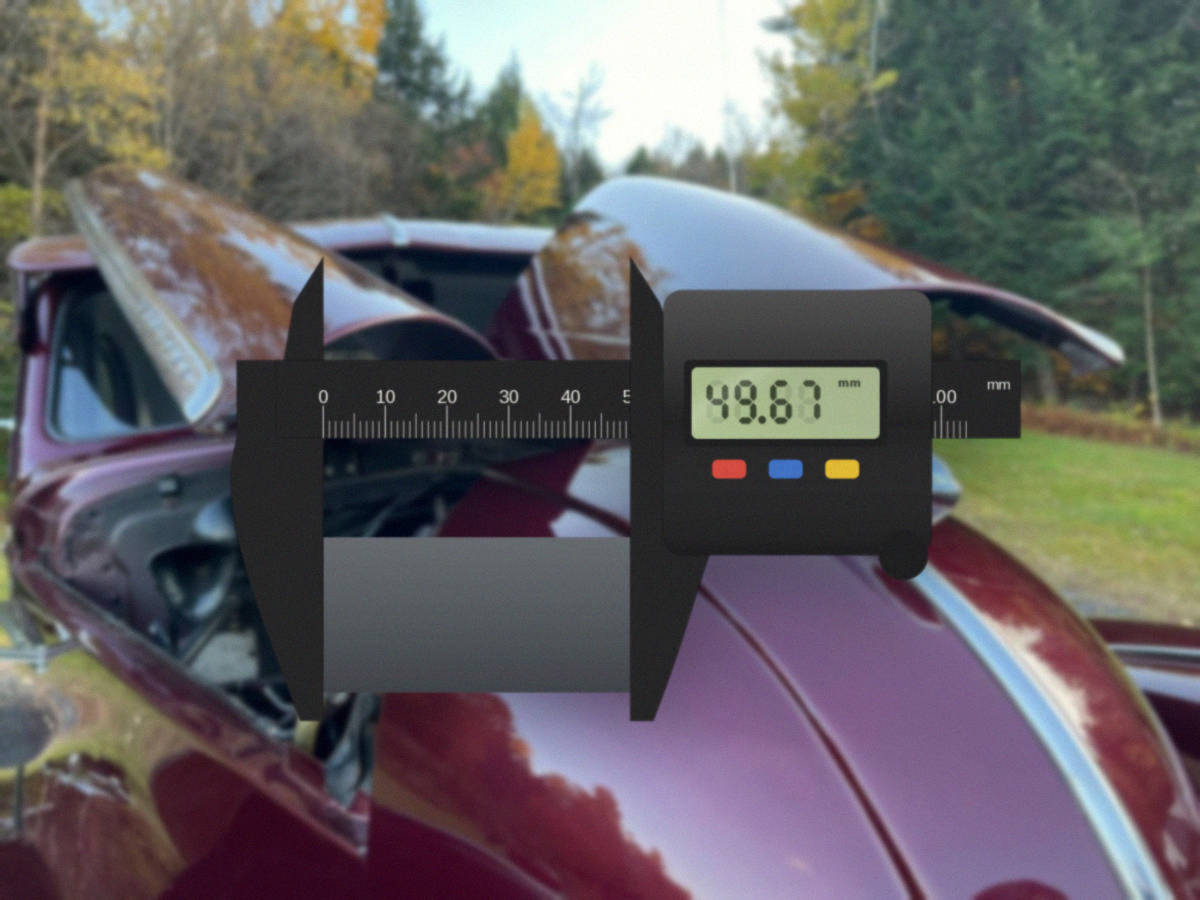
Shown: 49.67
